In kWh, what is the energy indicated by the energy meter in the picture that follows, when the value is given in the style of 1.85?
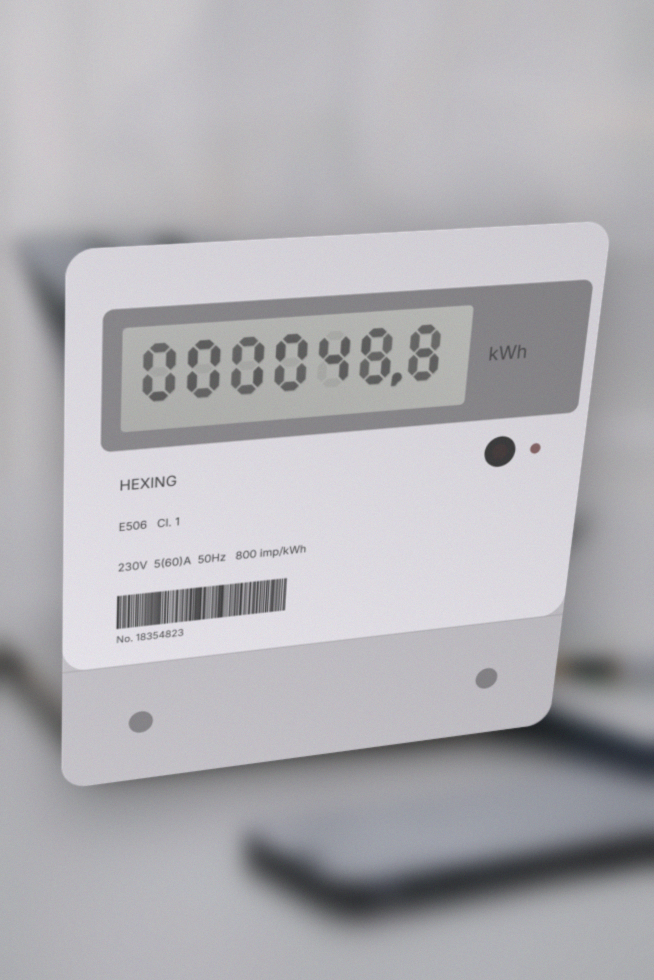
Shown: 48.8
